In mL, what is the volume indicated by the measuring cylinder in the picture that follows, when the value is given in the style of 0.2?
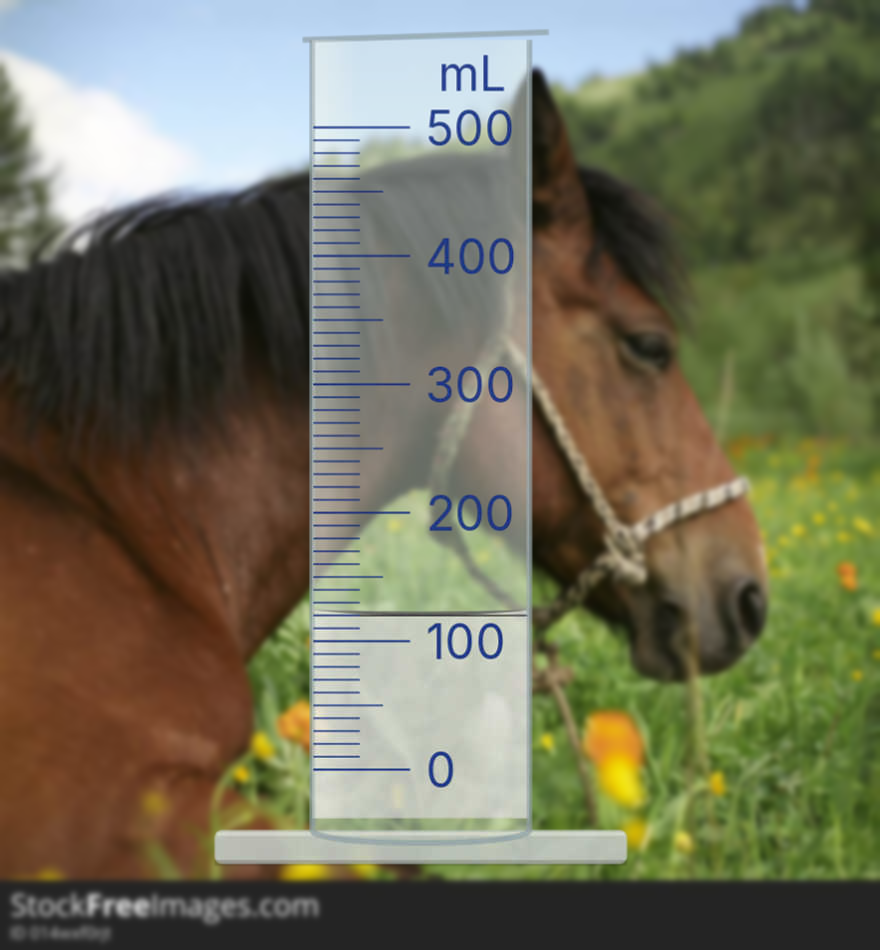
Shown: 120
